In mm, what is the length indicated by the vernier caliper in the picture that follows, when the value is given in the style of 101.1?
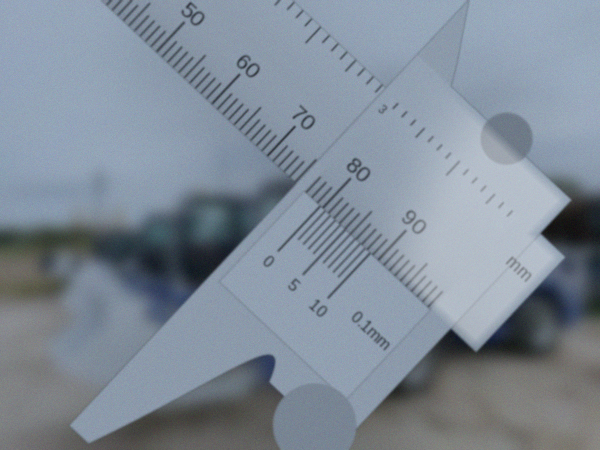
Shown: 79.6
